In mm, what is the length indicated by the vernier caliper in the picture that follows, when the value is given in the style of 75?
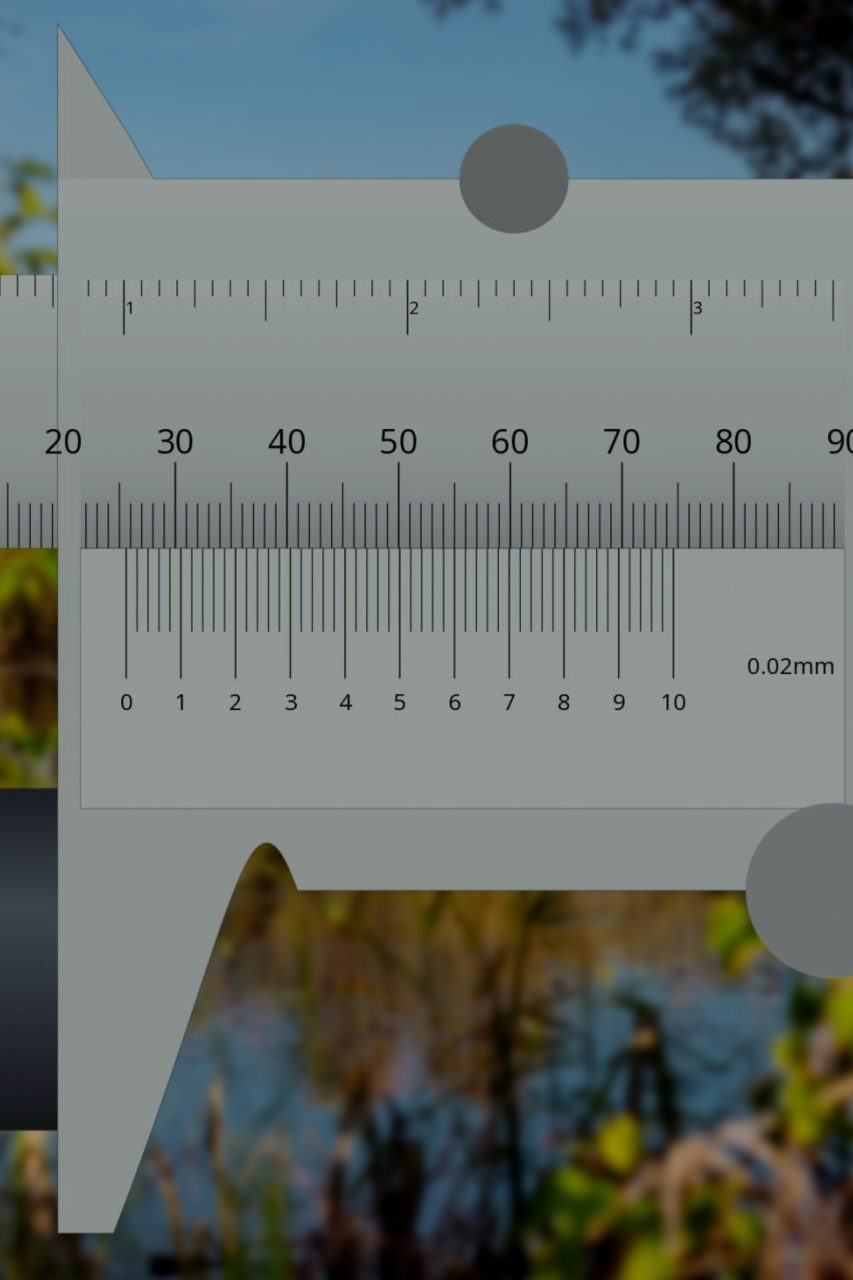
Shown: 25.6
